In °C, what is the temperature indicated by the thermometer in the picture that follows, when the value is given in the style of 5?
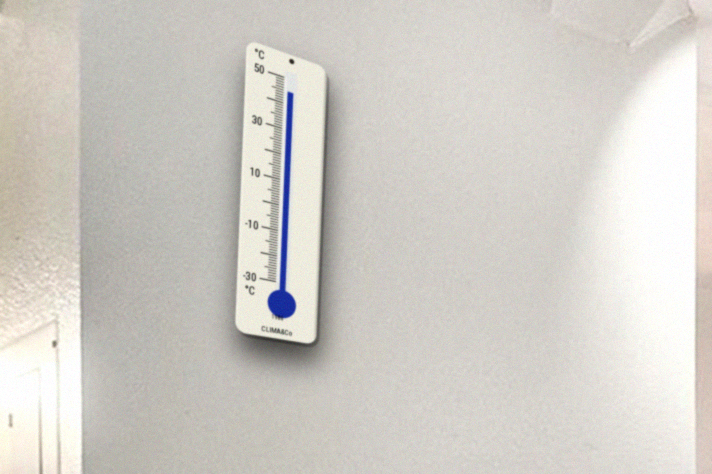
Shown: 45
